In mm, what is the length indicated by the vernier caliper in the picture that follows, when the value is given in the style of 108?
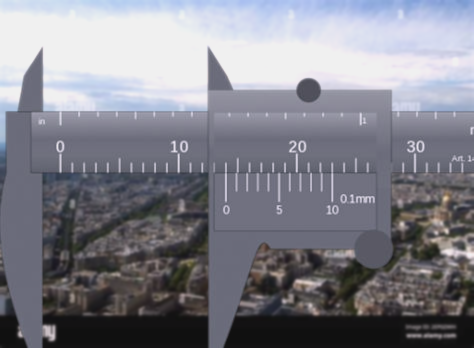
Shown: 14.0
